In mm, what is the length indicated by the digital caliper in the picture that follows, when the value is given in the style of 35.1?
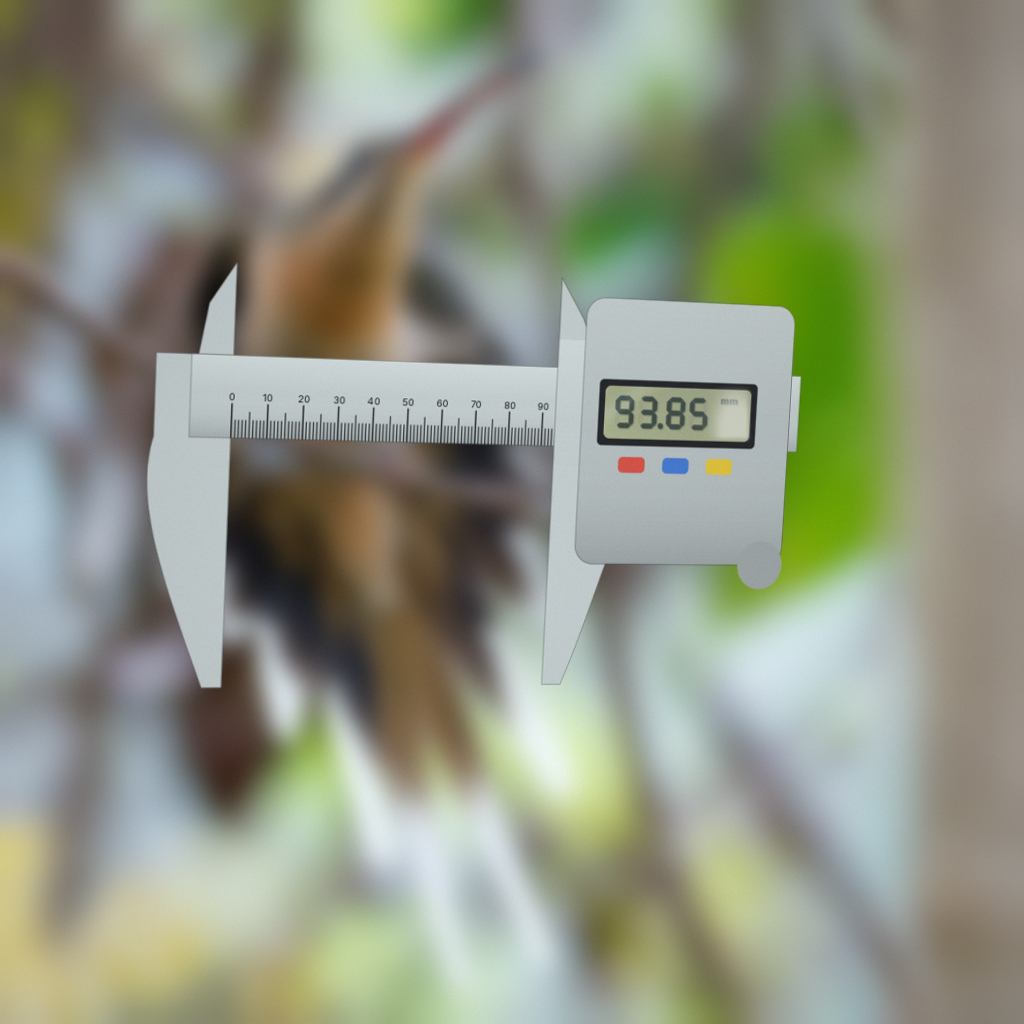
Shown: 93.85
